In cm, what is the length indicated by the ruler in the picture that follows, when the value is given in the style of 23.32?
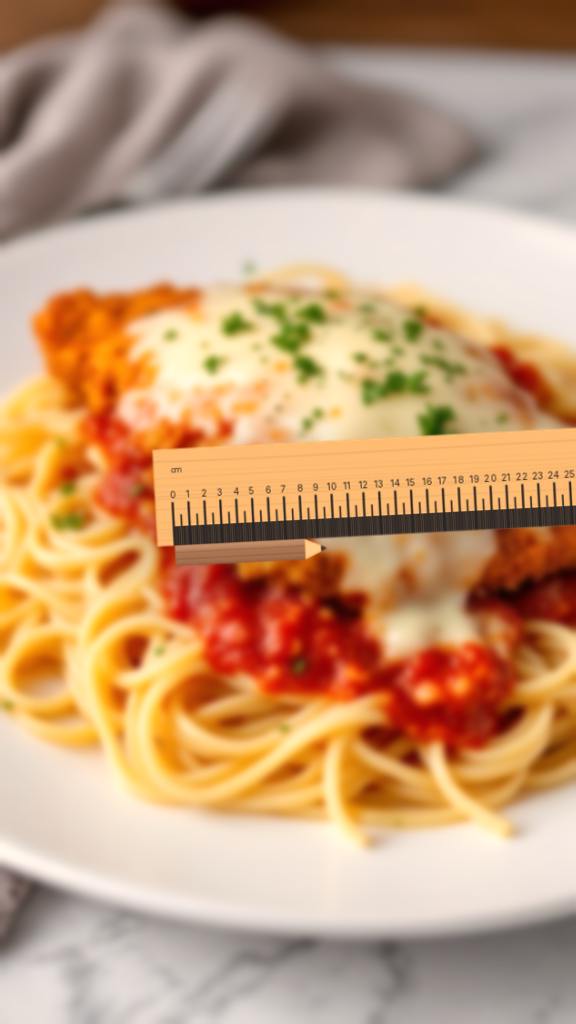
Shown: 9.5
